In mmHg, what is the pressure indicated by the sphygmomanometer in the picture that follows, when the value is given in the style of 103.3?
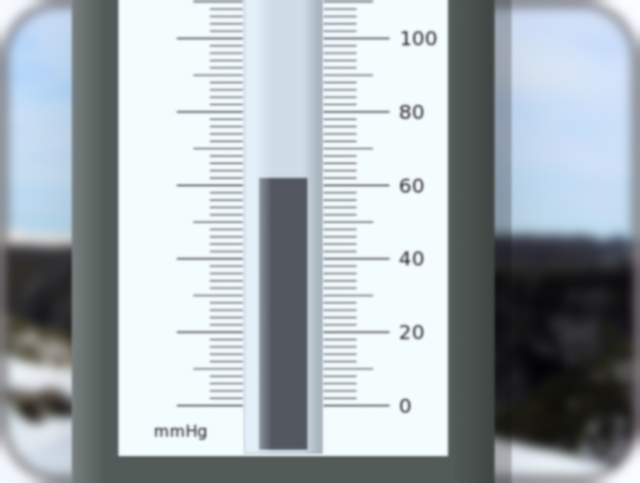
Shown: 62
